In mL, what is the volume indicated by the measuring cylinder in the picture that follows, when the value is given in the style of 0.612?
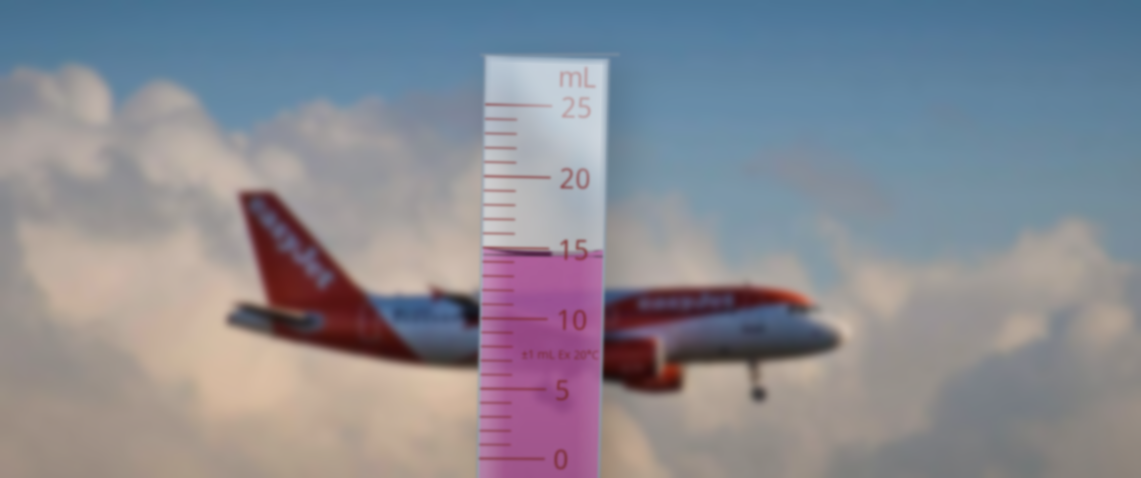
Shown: 14.5
